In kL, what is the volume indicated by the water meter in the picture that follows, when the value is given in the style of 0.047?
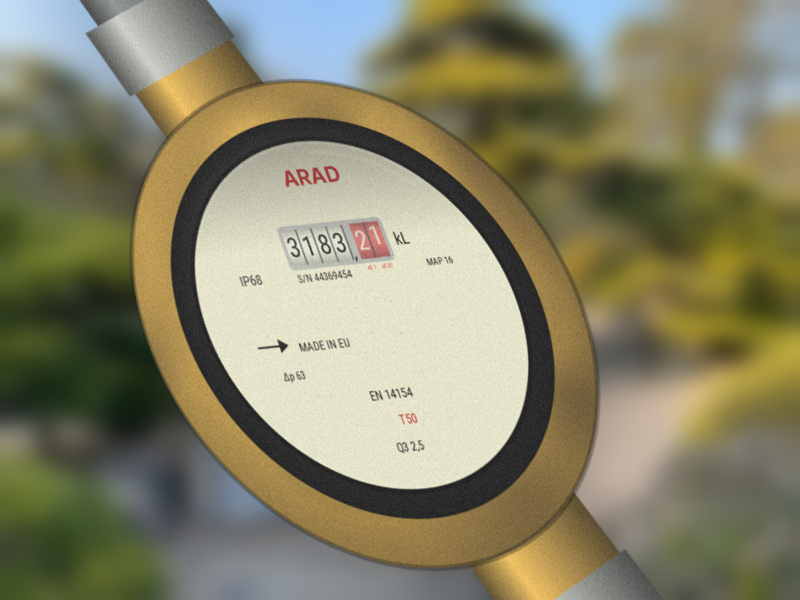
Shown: 3183.21
